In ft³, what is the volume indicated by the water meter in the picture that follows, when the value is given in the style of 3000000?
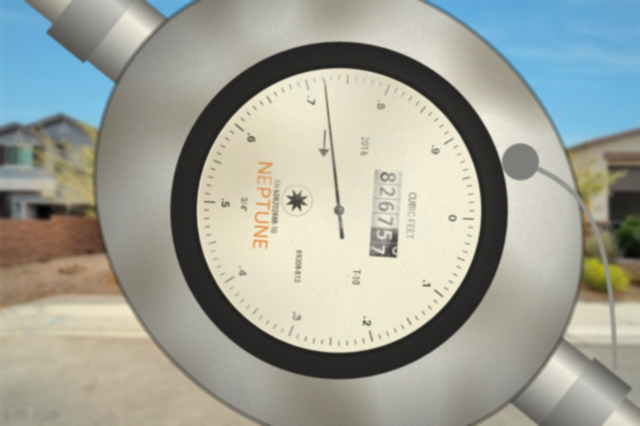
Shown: 826756.72
